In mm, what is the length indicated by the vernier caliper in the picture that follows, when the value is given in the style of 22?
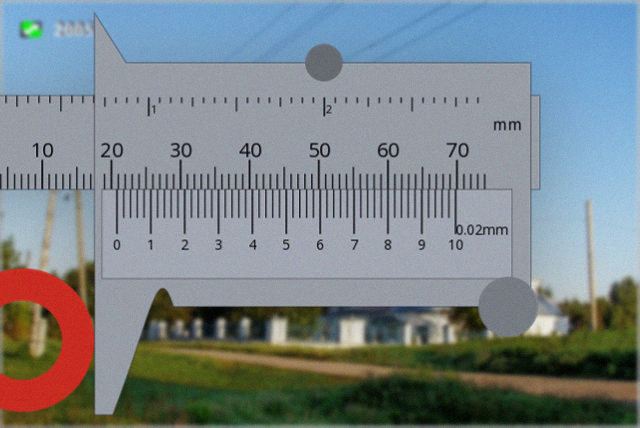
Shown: 20.8
